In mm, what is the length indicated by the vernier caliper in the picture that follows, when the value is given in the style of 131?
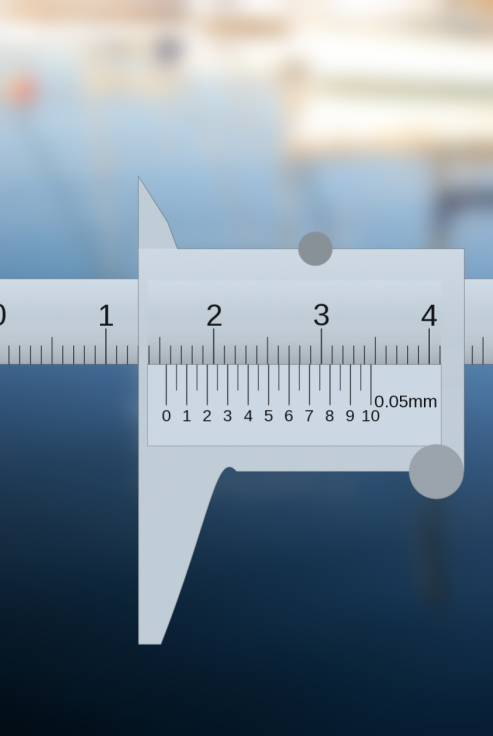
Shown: 15.6
